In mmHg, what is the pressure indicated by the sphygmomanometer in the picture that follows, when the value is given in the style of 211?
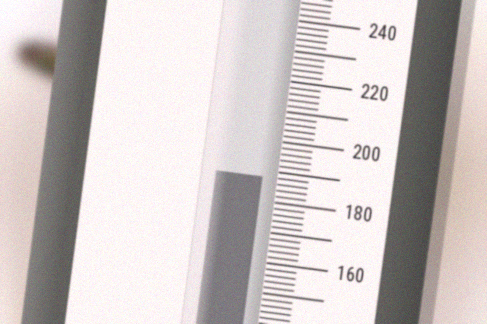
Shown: 188
